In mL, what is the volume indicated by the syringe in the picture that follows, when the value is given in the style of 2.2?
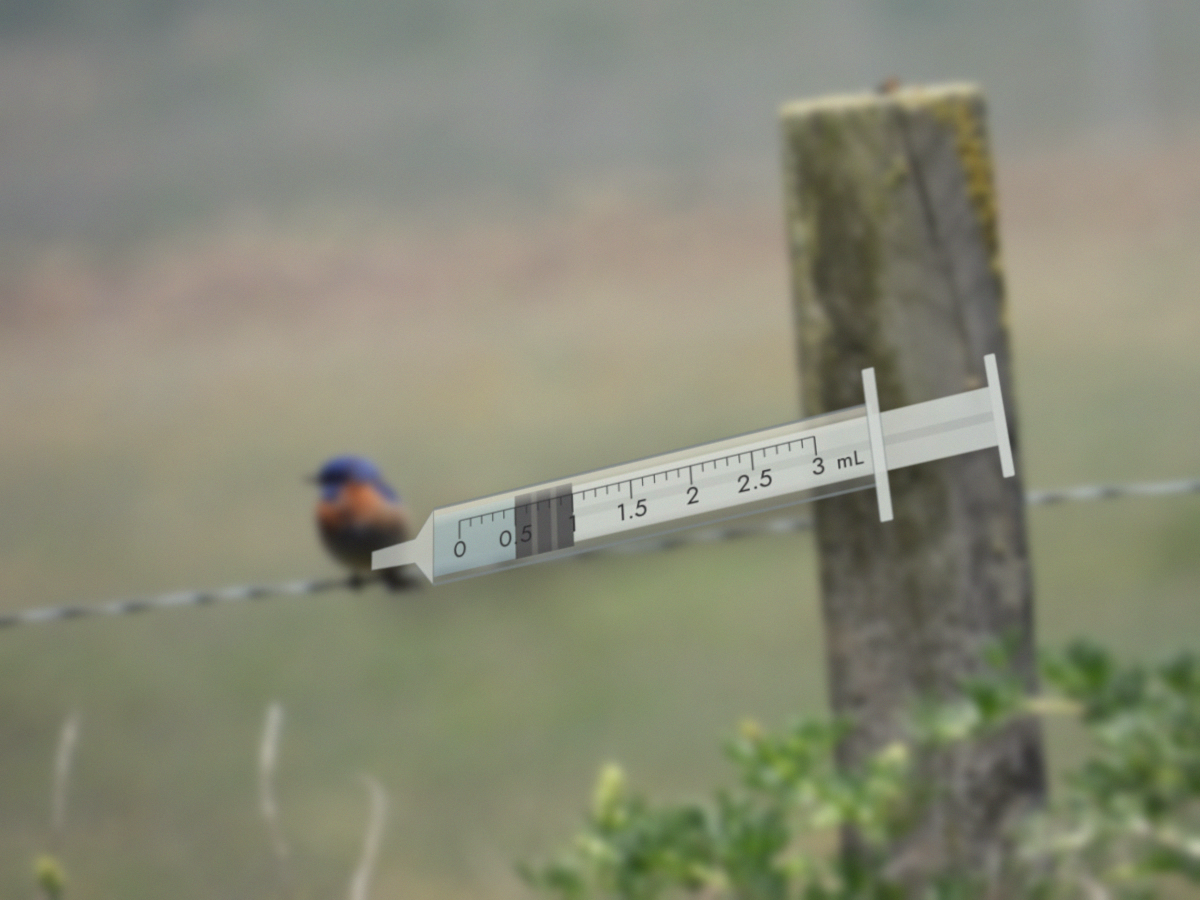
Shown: 0.5
